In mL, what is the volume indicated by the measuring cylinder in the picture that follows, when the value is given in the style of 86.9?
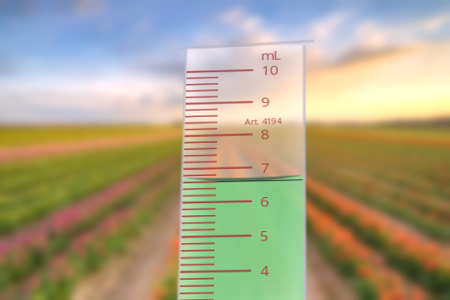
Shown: 6.6
